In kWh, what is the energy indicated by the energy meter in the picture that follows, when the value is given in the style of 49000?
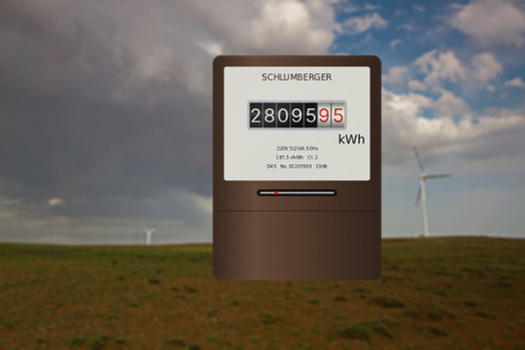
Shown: 28095.95
